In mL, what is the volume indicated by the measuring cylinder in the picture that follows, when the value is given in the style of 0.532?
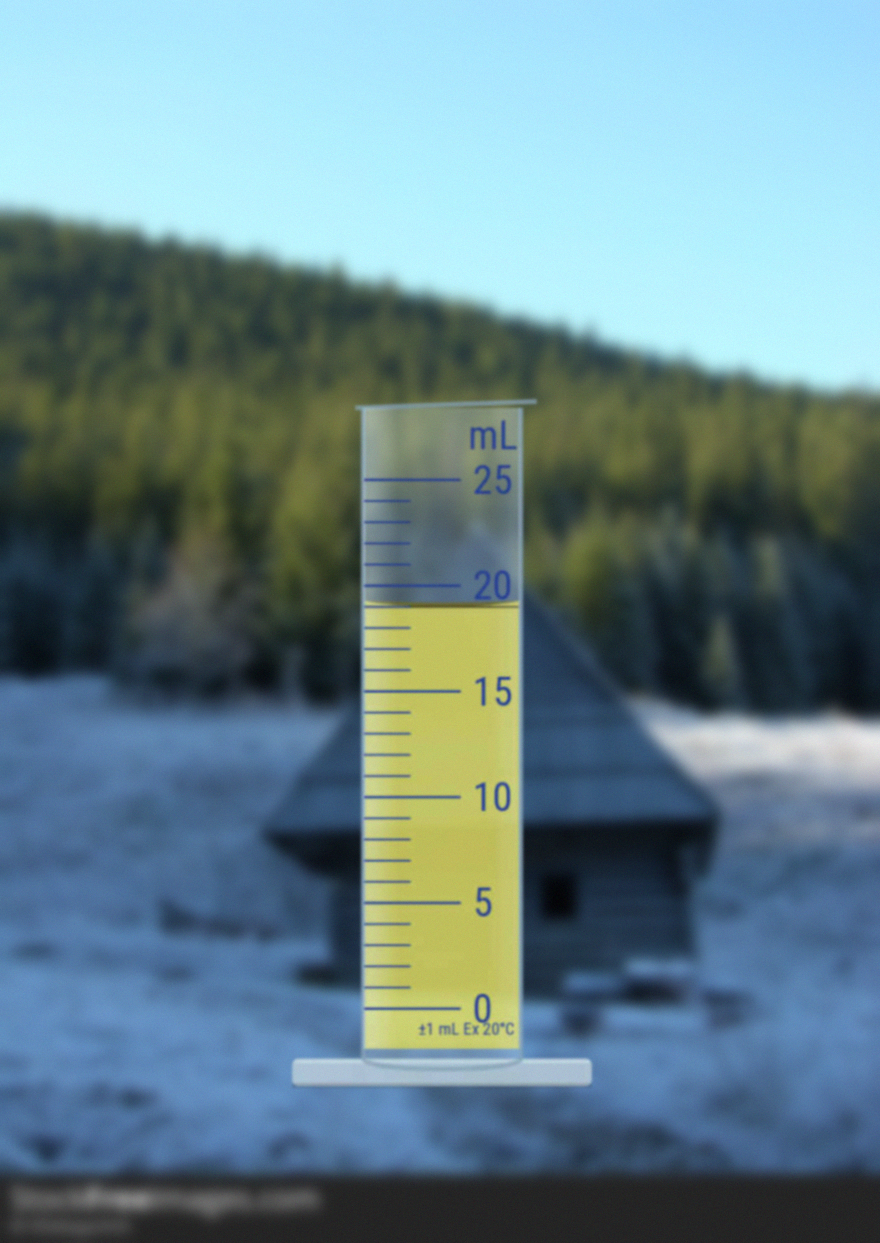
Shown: 19
